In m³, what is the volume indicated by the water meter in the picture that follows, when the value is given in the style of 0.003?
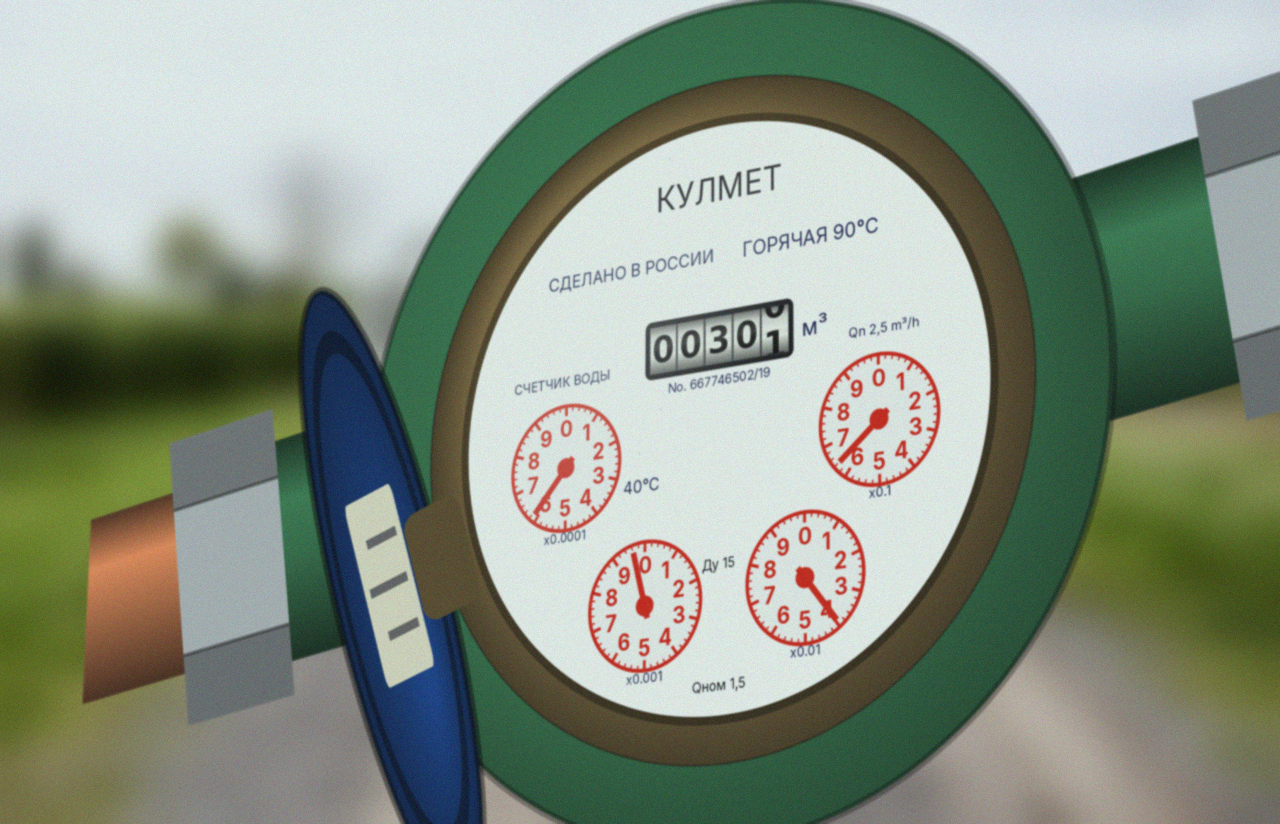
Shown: 300.6396
